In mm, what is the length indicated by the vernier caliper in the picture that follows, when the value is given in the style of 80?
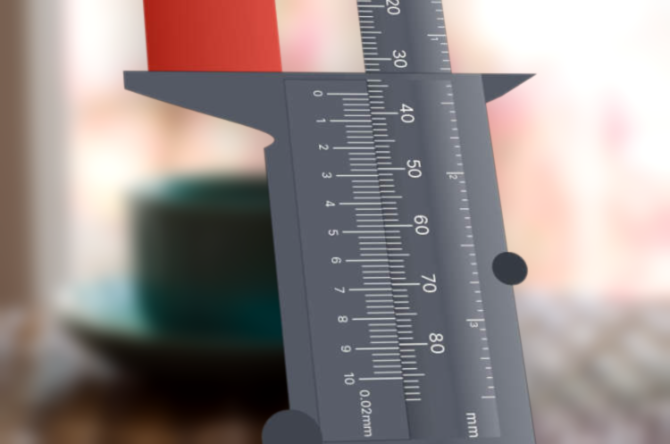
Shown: 36.5
